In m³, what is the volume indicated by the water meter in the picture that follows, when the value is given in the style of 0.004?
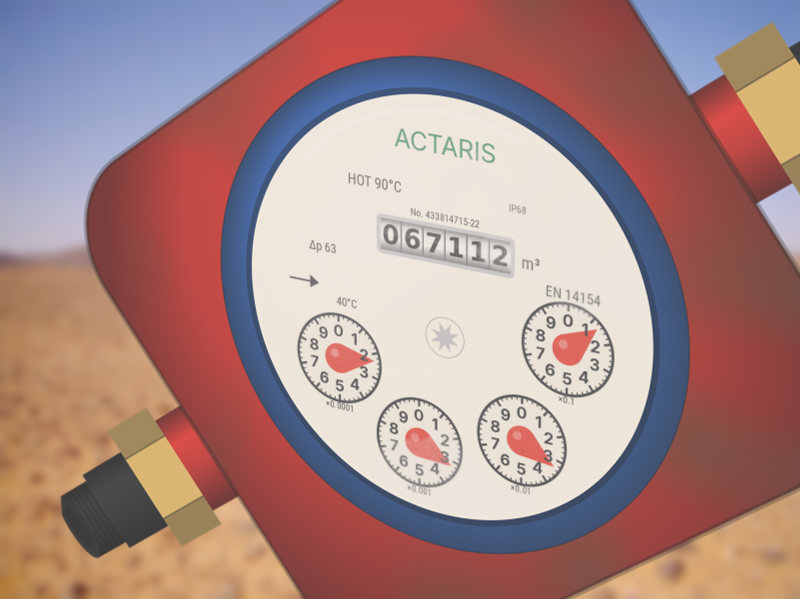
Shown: 67112.1332
